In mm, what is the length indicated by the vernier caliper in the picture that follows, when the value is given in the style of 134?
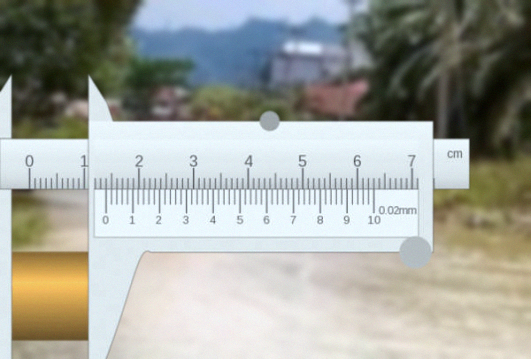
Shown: 14.0
